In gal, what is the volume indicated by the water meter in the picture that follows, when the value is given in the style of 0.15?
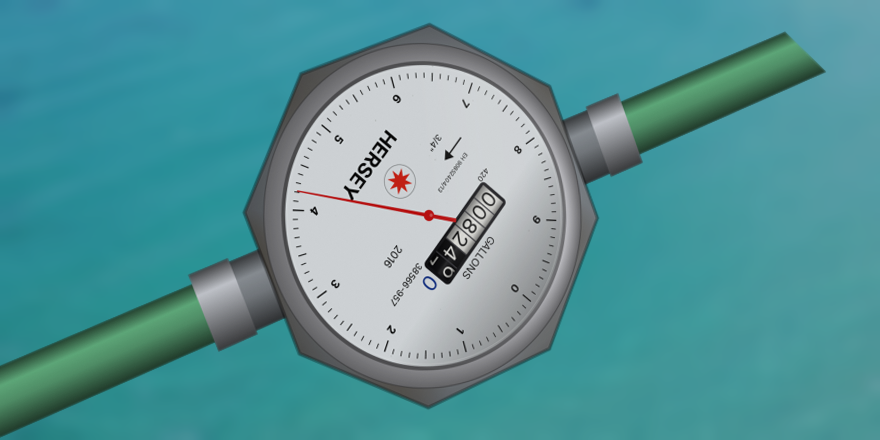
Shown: 82464.2
